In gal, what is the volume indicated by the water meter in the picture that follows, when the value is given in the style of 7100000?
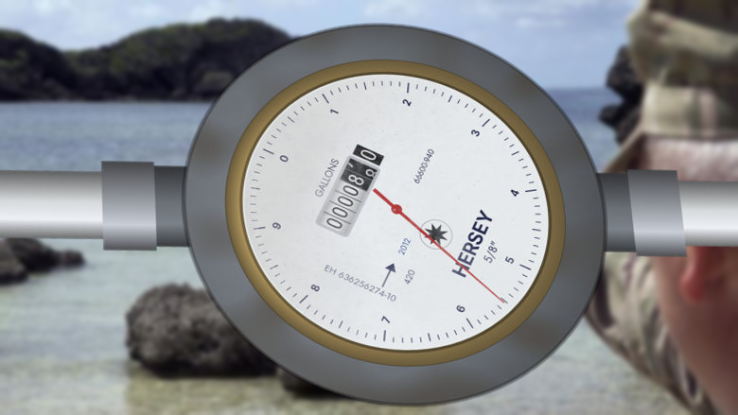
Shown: 875.5
